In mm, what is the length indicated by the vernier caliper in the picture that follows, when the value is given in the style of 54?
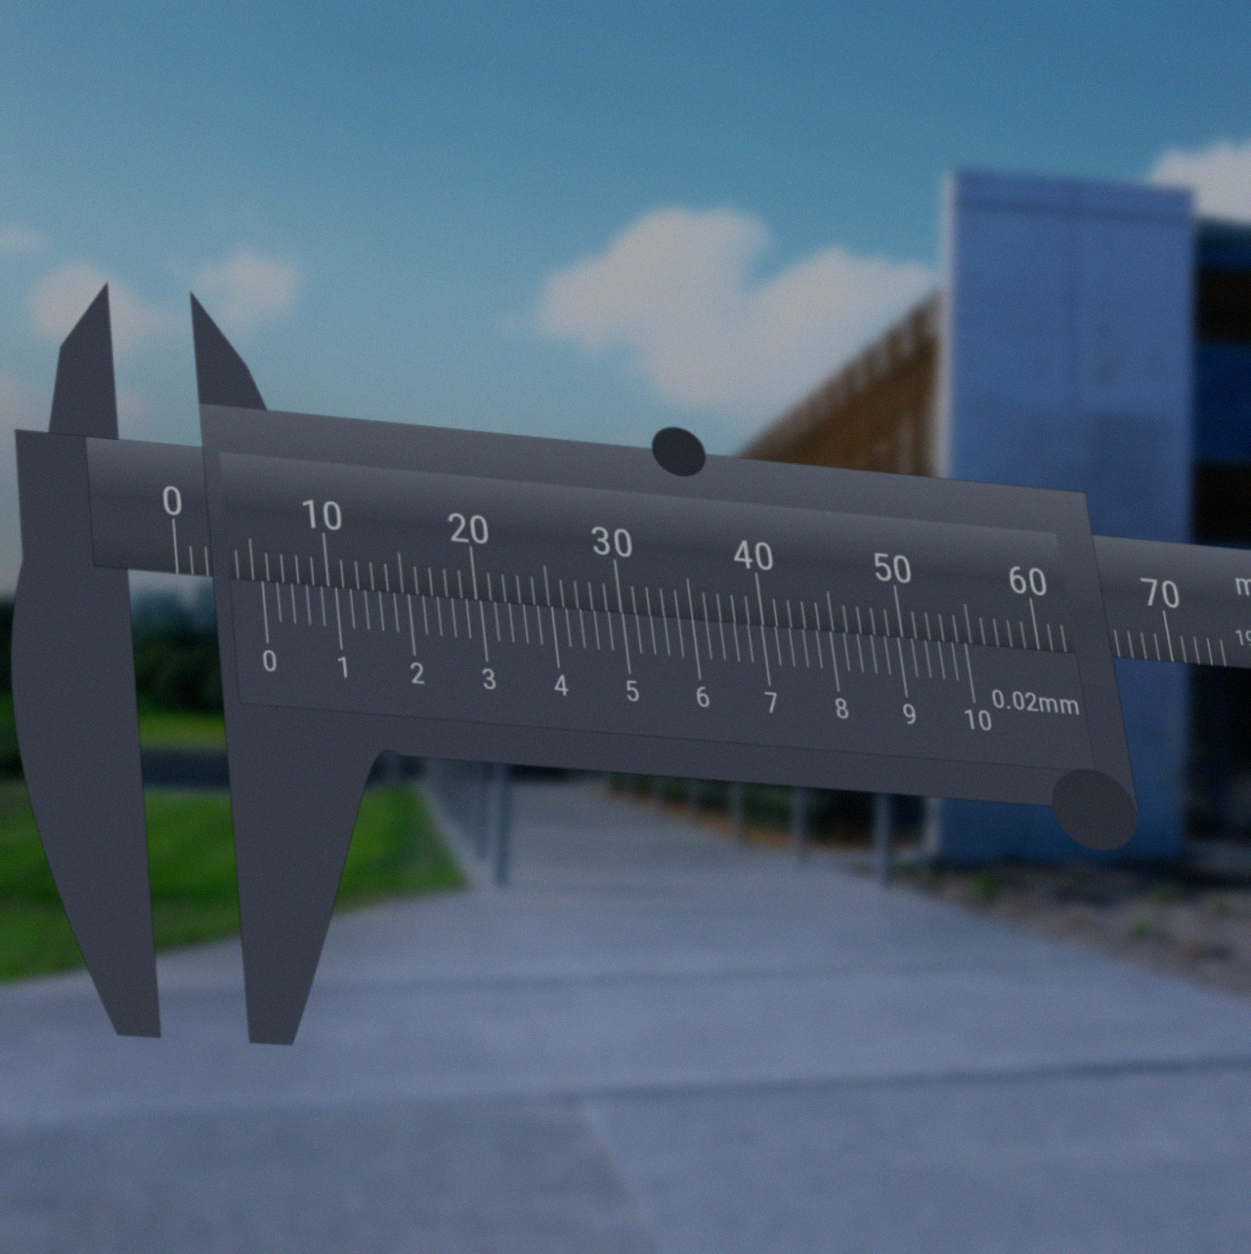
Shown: 5.6
